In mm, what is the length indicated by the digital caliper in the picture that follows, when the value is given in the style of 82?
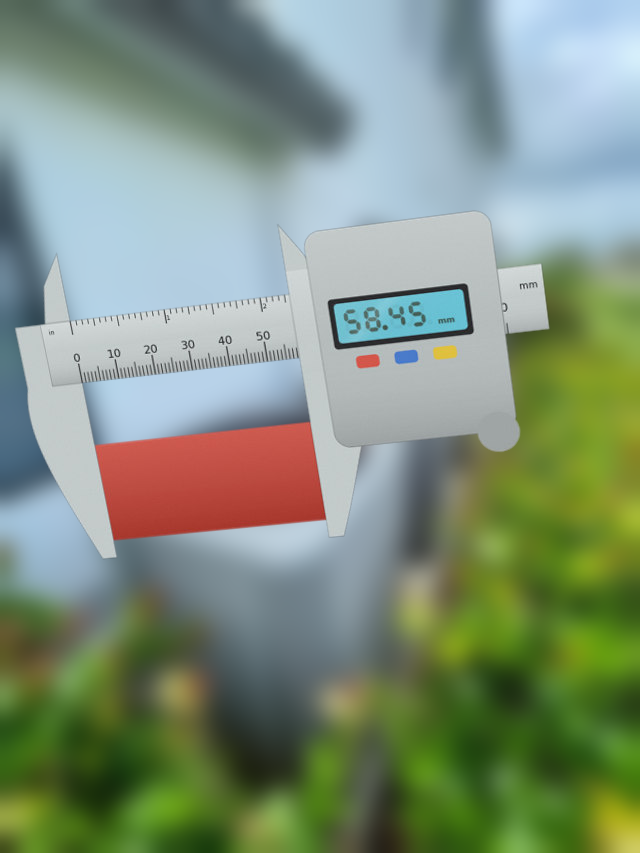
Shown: 58.45
